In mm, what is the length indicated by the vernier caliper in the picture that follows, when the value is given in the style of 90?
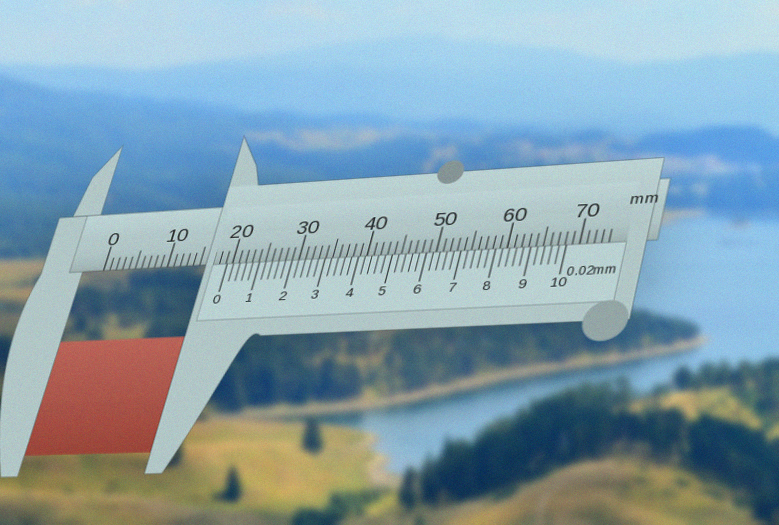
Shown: 19.2
